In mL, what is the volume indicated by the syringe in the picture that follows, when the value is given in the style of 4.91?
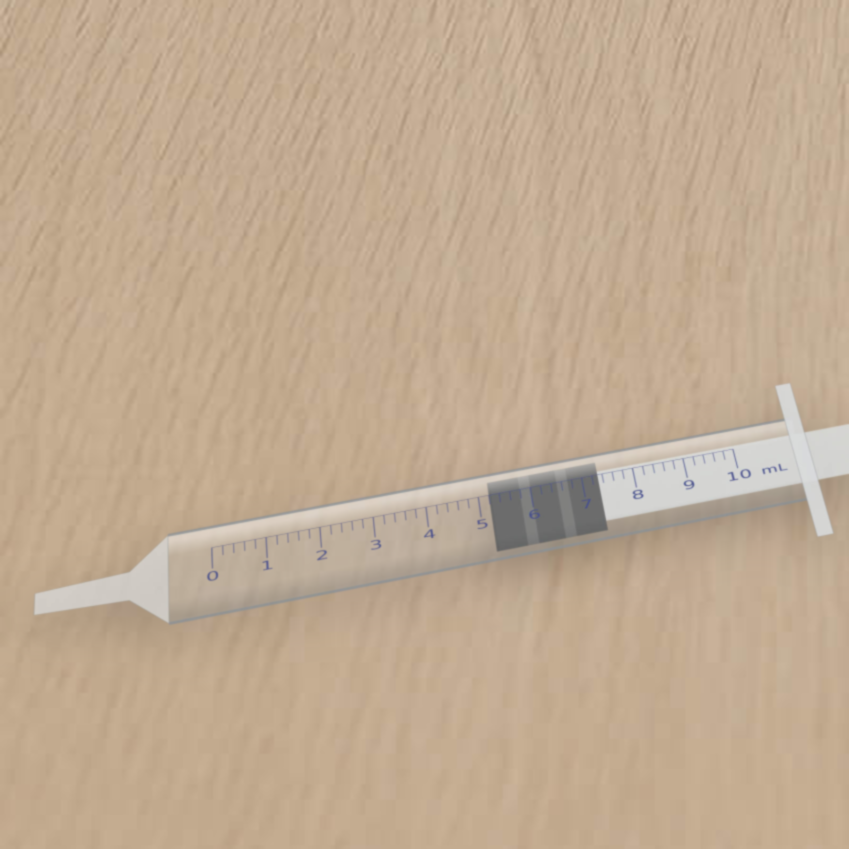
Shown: 5.2
